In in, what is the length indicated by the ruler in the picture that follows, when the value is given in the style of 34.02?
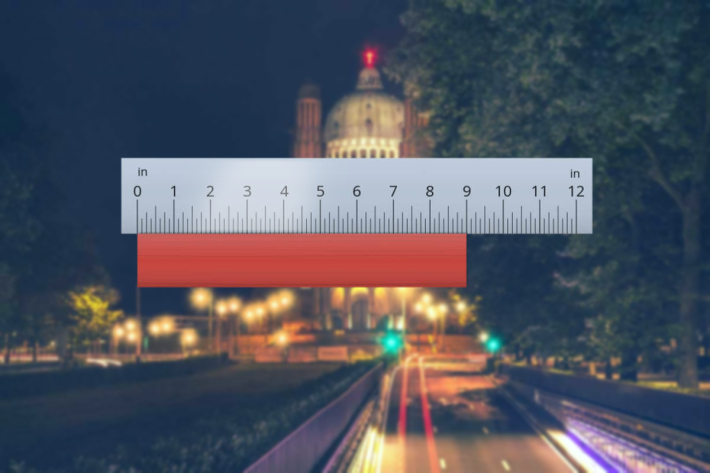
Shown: 9
